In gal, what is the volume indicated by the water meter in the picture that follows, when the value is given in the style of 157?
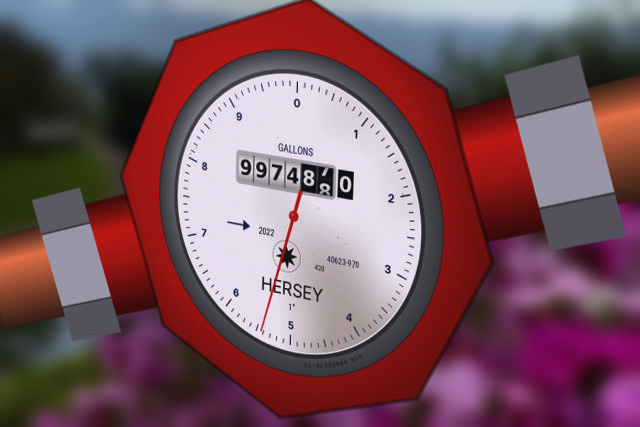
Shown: 9974875.4
